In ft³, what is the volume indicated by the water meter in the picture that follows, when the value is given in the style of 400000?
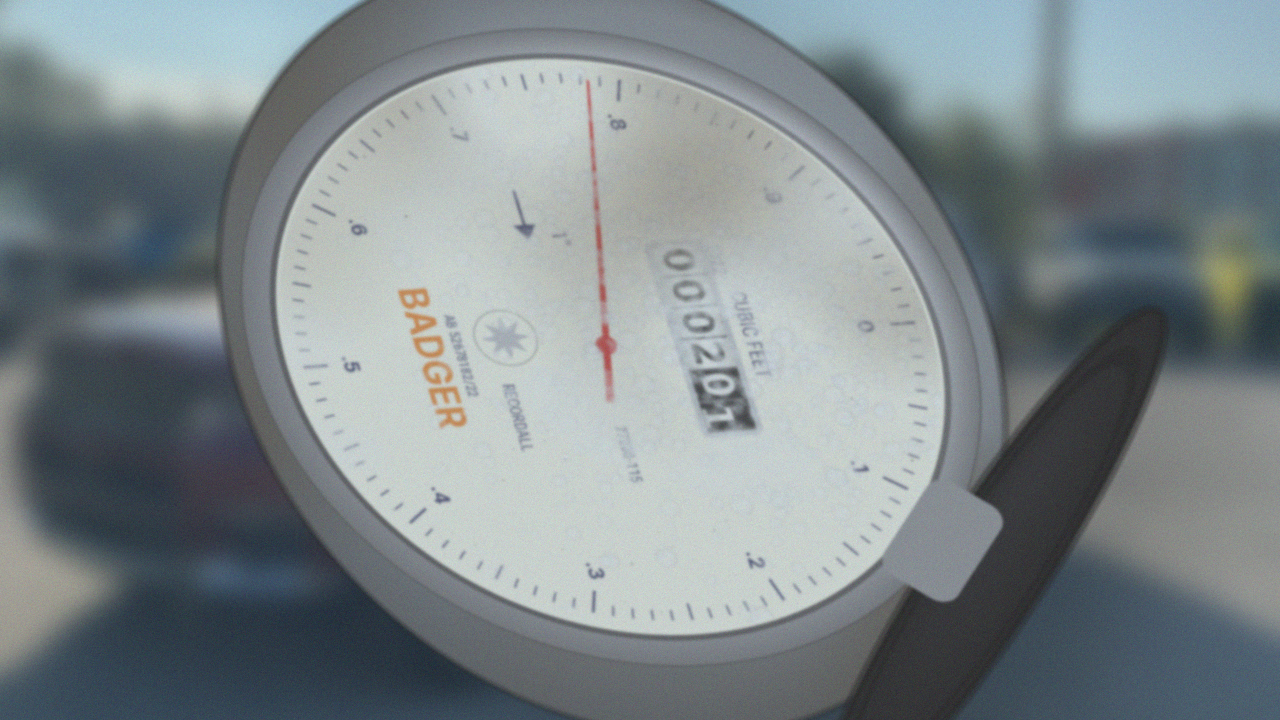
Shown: 200.78
